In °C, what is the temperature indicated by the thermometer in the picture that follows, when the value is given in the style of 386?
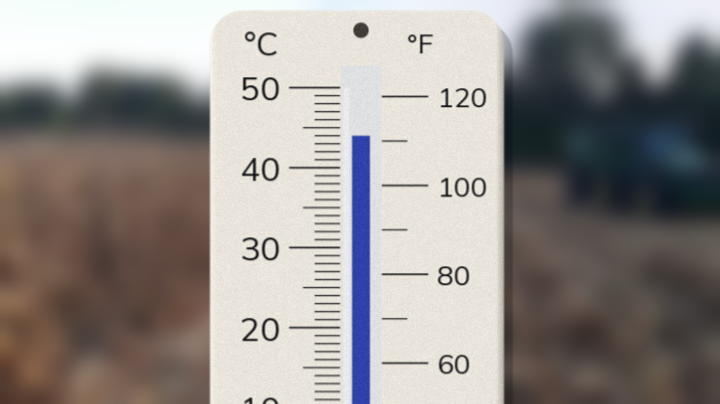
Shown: 44
